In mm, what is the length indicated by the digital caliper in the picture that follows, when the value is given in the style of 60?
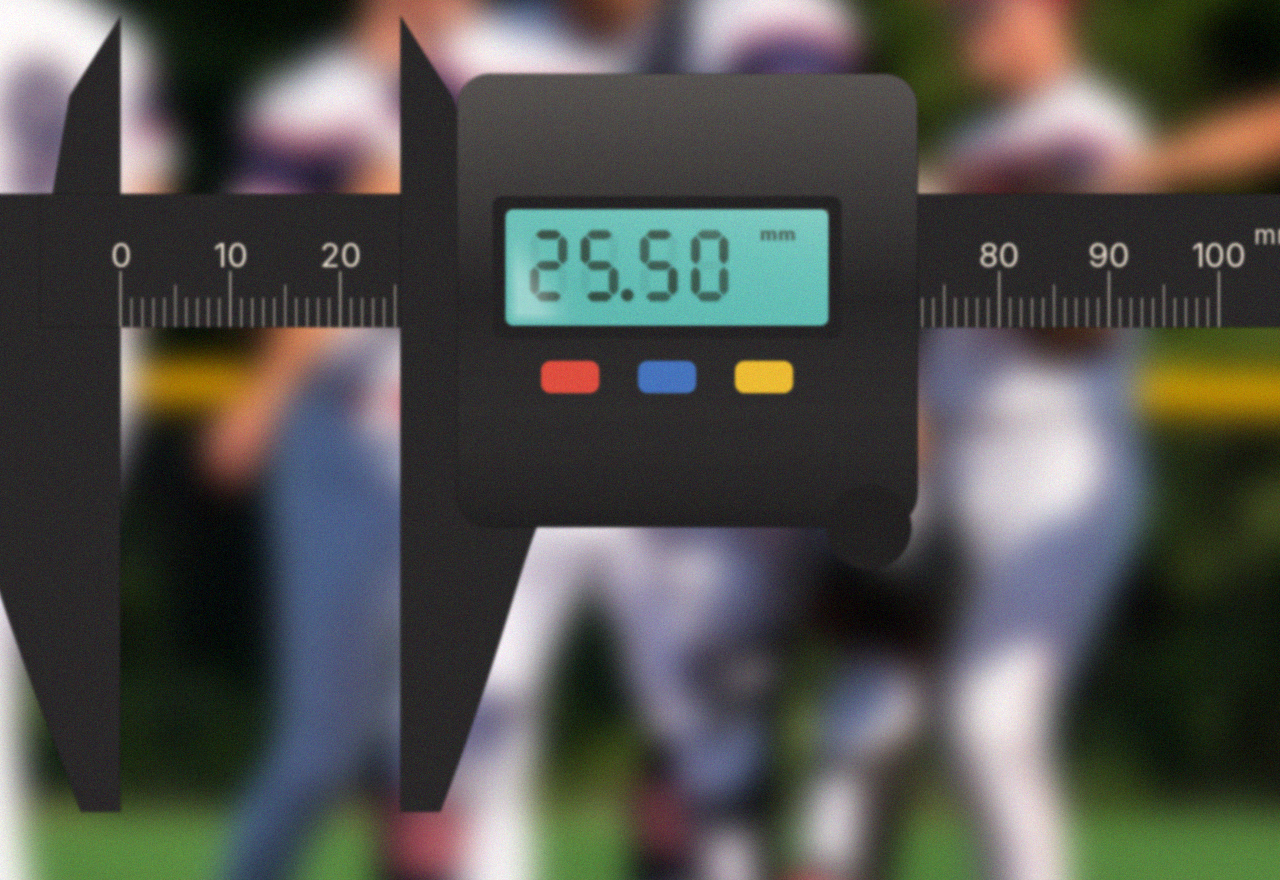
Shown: 25.50
